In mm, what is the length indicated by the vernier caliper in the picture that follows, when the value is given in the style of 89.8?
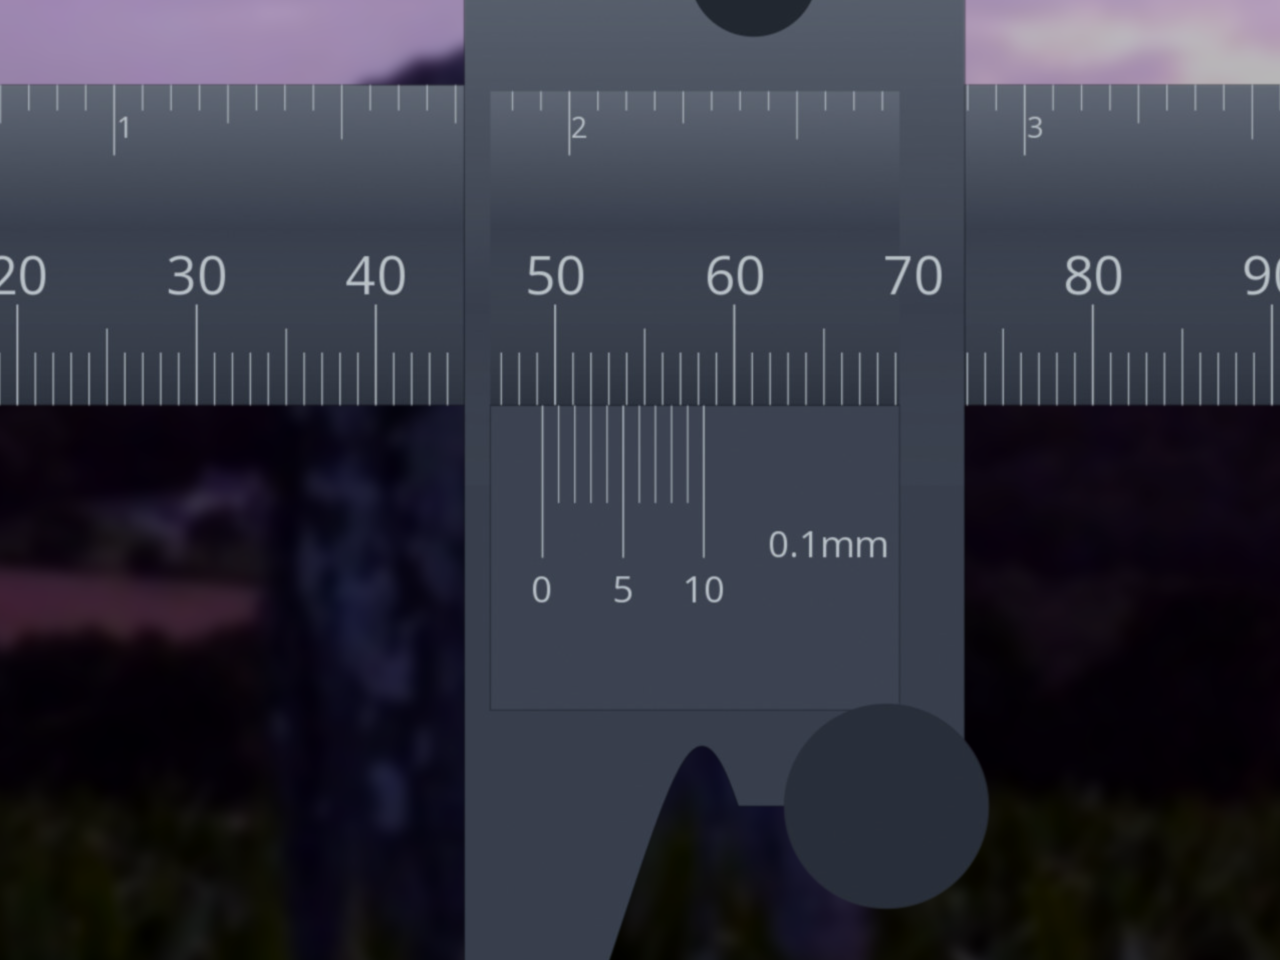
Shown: 49.3
